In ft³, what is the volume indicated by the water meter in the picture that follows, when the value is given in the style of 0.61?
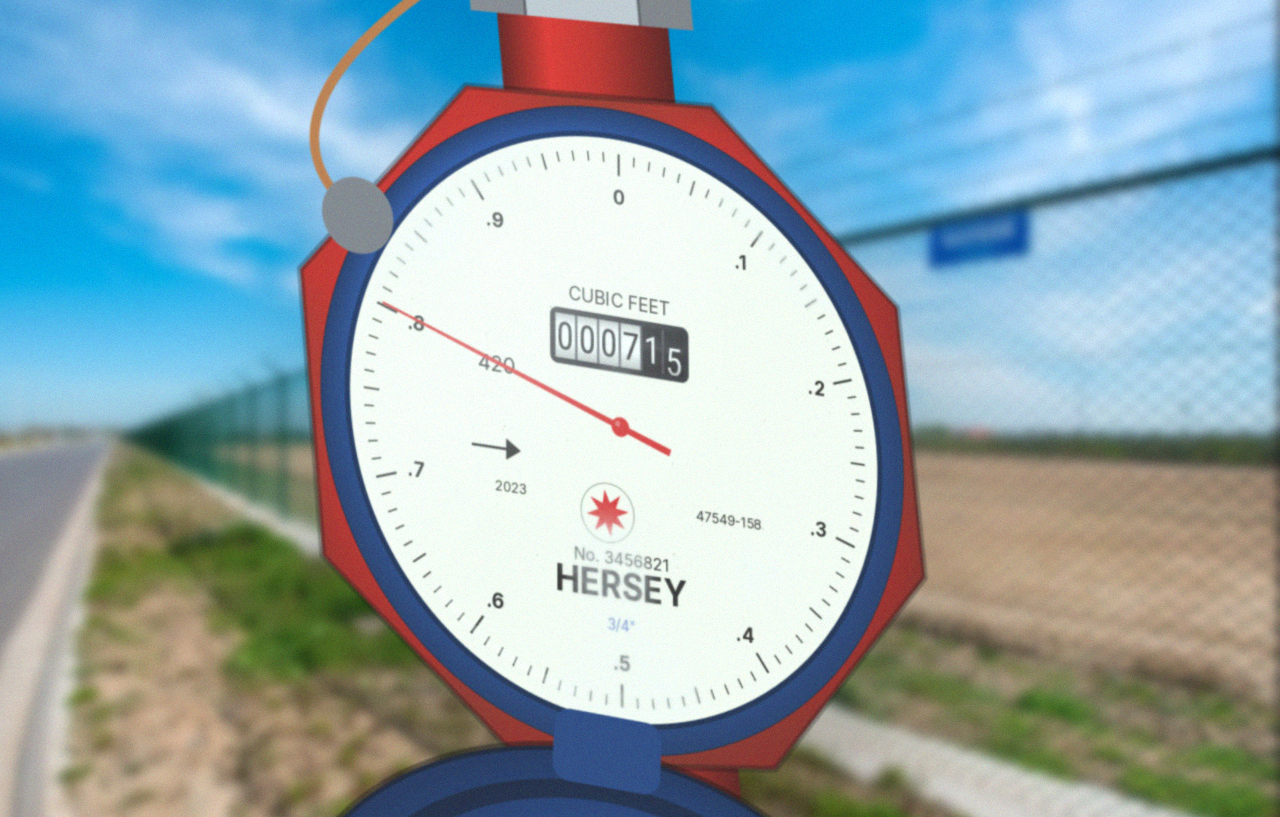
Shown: 714.80
